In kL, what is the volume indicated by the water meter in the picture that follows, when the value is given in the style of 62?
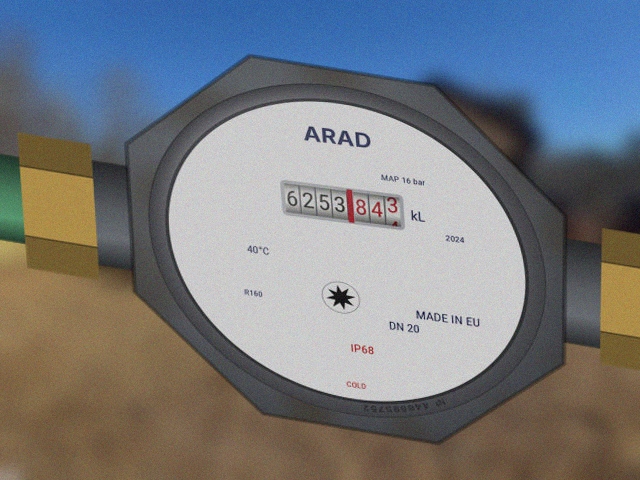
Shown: 6253.843
